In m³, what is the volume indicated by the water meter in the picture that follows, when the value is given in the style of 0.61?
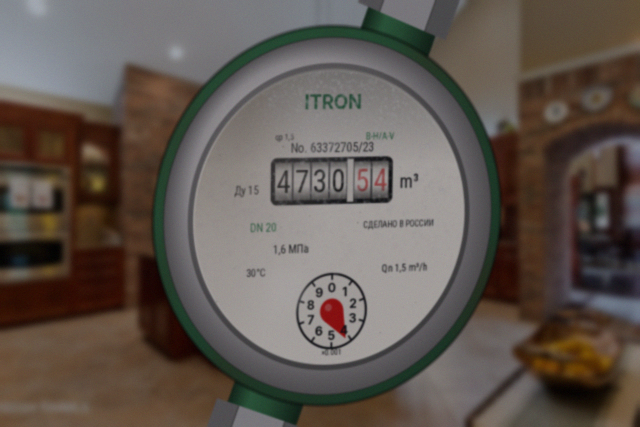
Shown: 4730.544
